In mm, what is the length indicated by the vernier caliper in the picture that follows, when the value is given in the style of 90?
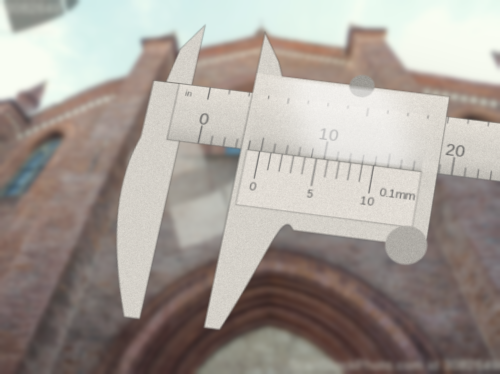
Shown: 4.9
